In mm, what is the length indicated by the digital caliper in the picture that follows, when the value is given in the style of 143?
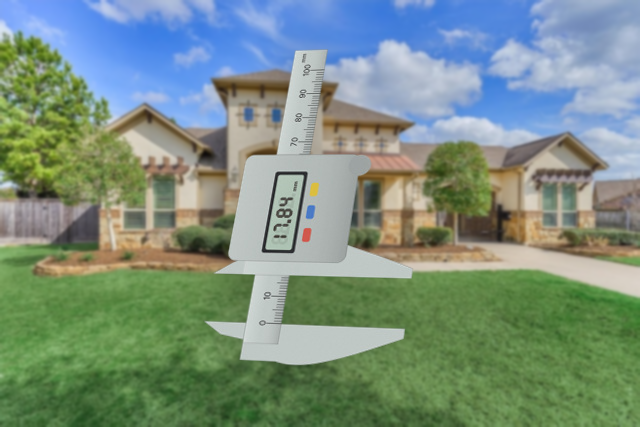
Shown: 17.84
